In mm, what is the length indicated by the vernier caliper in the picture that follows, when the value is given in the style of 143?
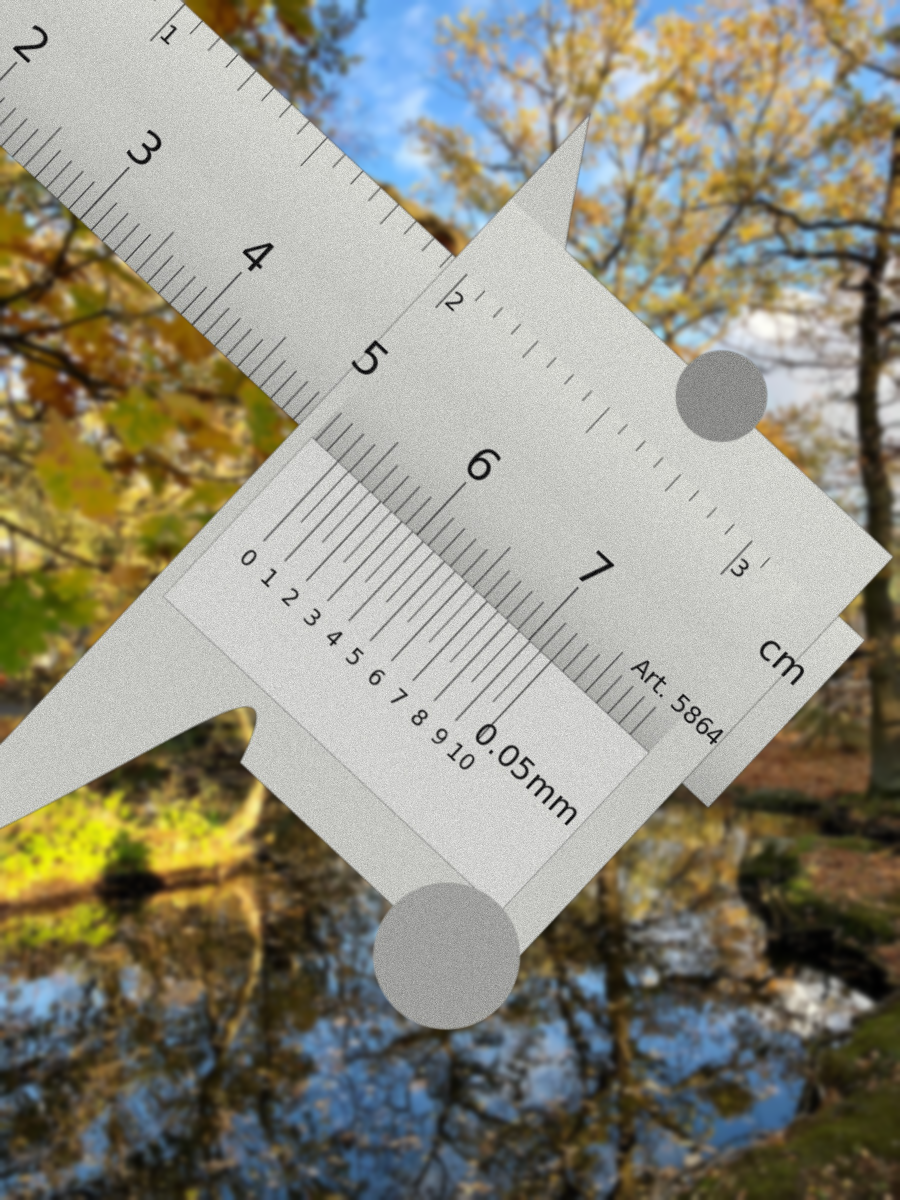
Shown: 53.0
